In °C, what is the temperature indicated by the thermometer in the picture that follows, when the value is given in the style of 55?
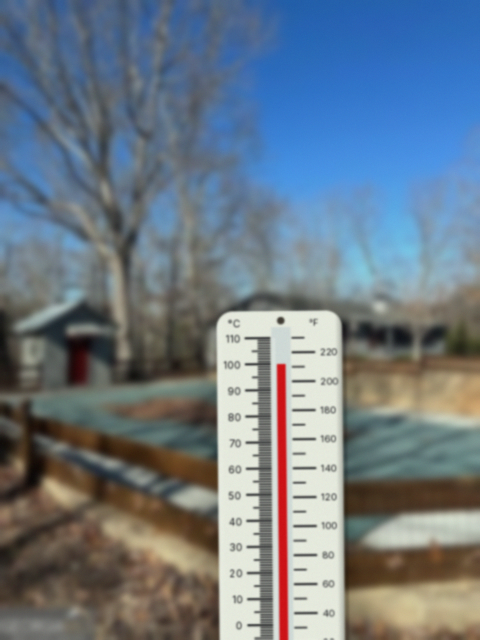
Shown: 100
